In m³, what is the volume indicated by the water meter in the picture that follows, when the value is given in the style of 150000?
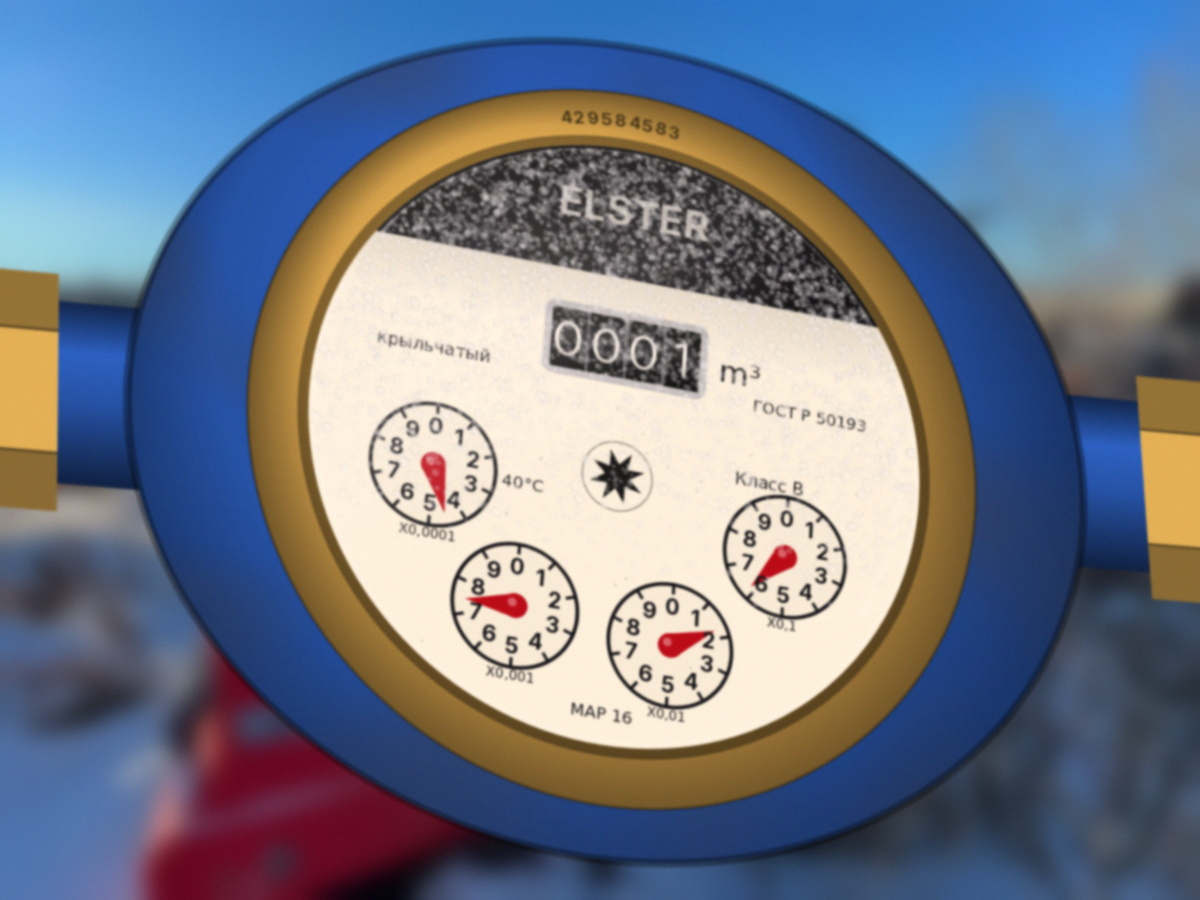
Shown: 1.6174
